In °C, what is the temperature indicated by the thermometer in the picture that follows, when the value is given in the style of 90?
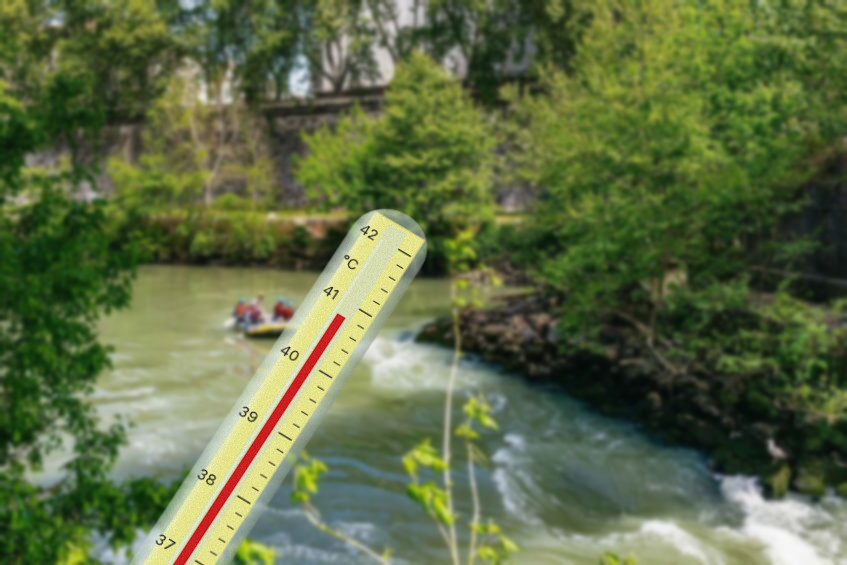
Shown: 40.8
